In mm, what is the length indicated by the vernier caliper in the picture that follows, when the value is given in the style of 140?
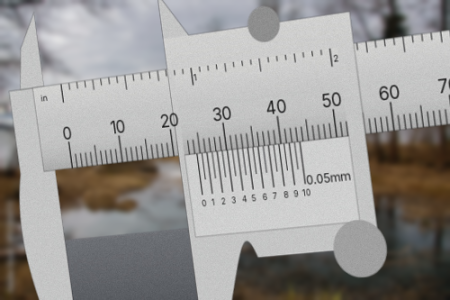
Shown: 24.4
